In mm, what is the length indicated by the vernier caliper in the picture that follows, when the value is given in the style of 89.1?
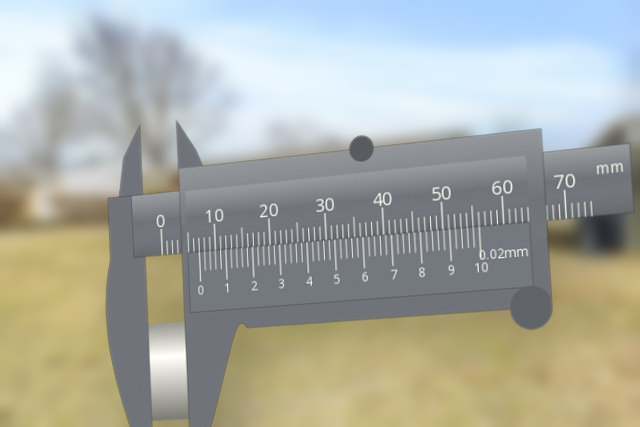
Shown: 7.0
